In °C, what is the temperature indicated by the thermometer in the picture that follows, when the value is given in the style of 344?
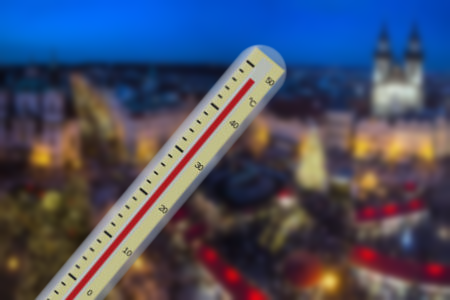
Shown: 48
